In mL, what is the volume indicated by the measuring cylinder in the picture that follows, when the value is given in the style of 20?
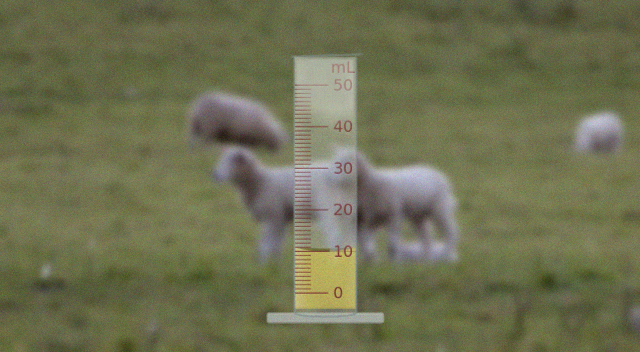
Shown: 10
